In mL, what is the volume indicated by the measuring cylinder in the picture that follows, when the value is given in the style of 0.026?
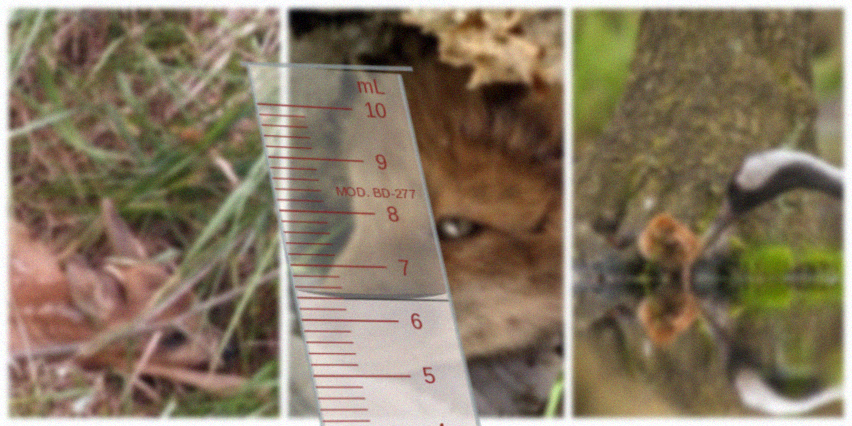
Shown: 6.4
